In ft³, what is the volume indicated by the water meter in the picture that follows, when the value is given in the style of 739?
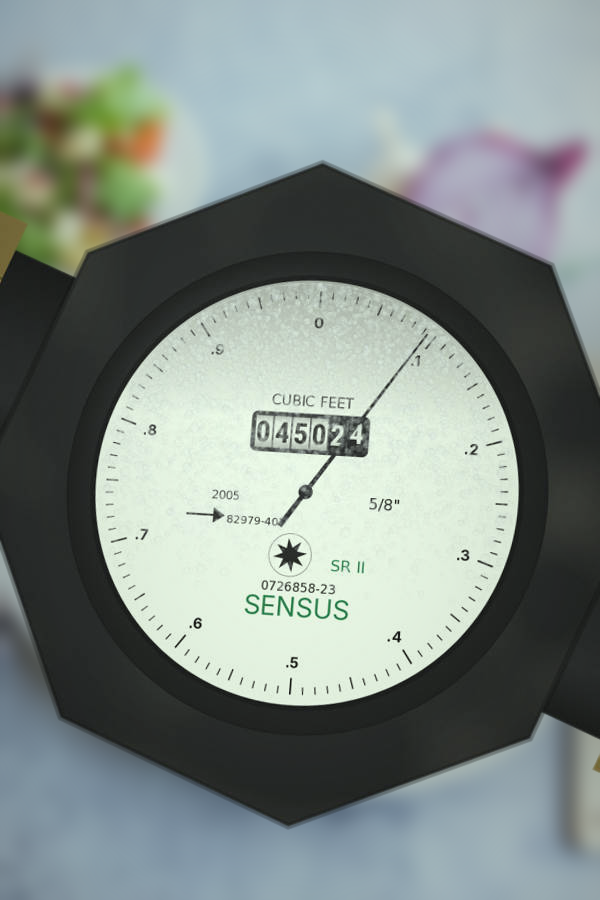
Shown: 45024.09
